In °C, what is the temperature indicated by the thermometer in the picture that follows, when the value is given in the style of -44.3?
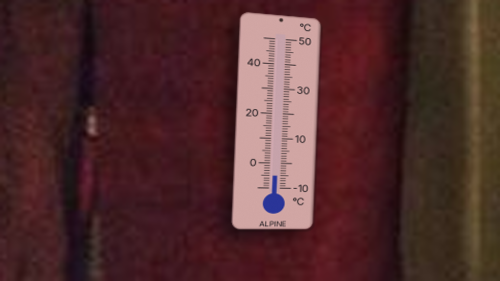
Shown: -5
